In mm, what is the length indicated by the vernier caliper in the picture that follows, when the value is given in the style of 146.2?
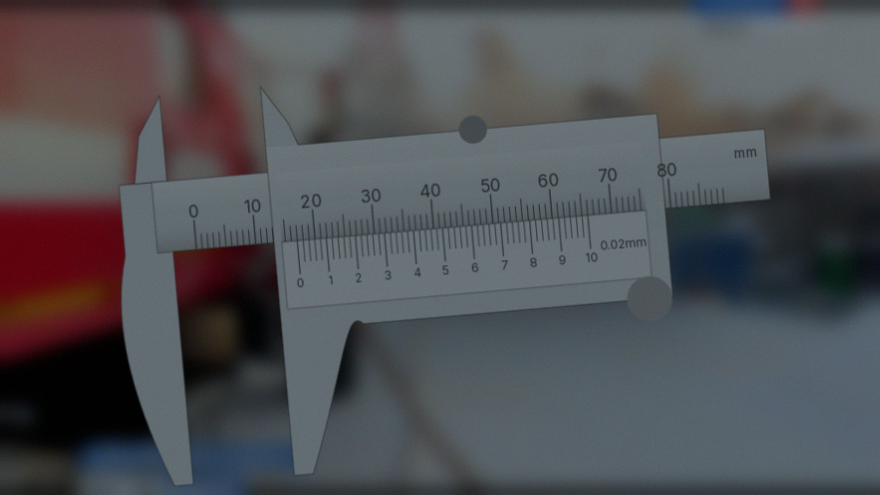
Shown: 17.0
